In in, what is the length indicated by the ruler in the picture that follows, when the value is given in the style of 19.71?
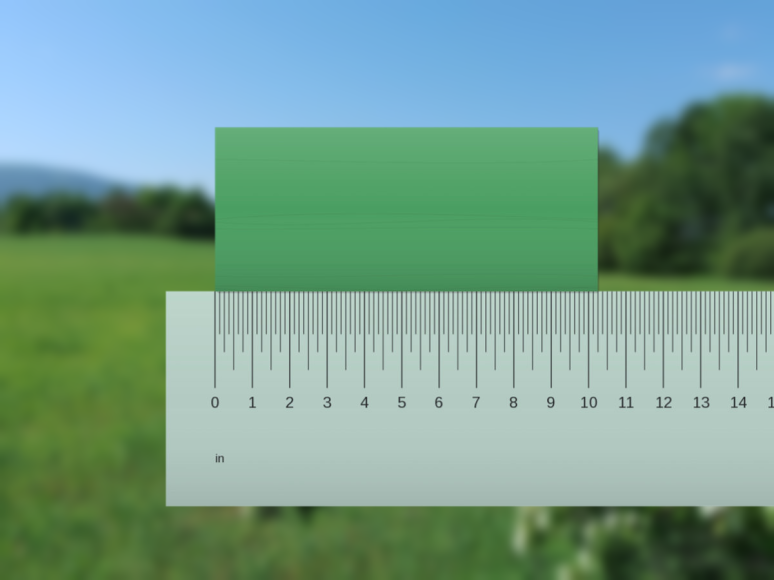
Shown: 10.25
